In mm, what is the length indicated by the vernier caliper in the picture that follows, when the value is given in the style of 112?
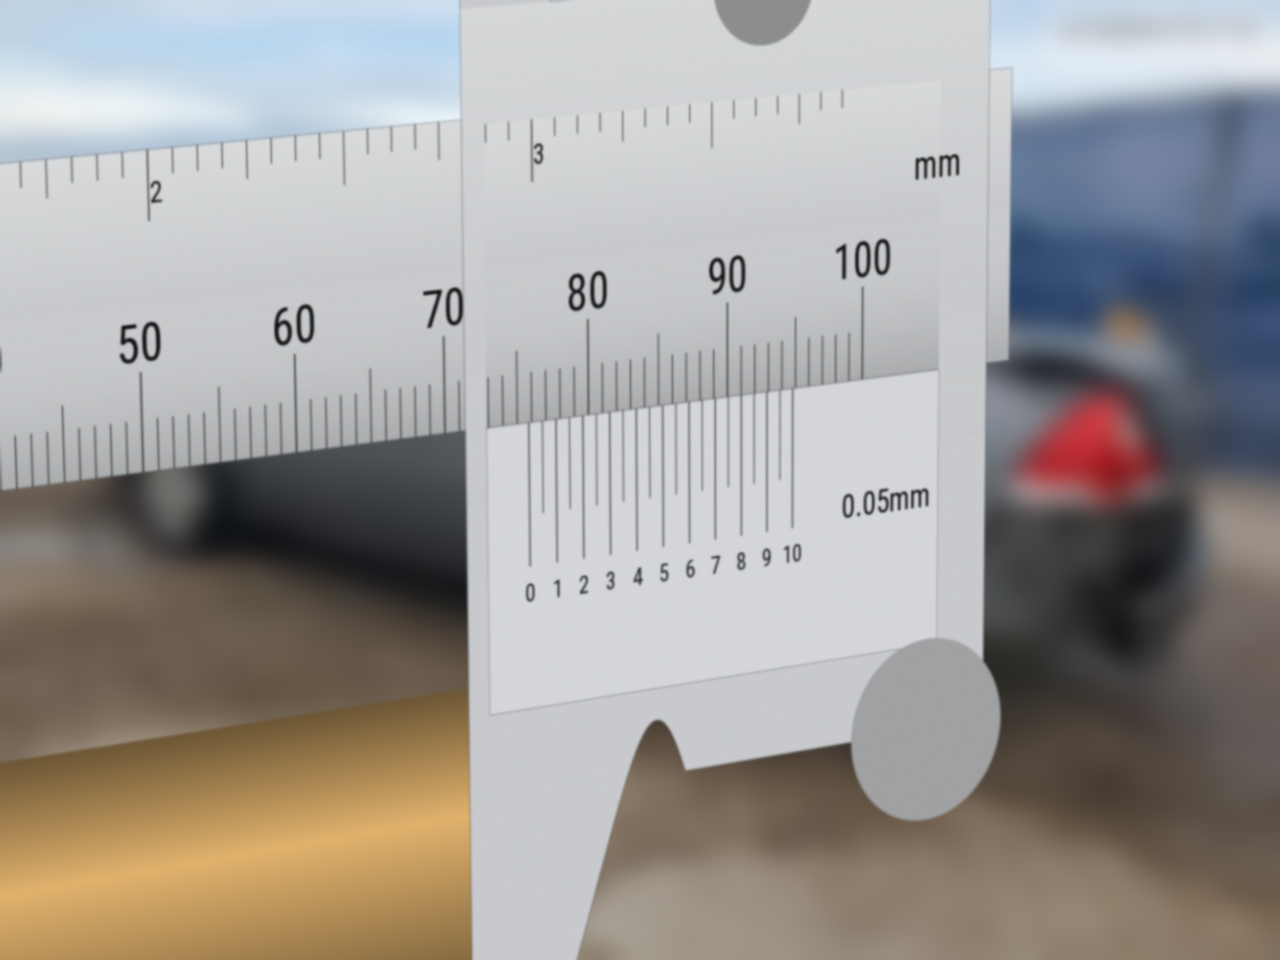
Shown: 75.8
